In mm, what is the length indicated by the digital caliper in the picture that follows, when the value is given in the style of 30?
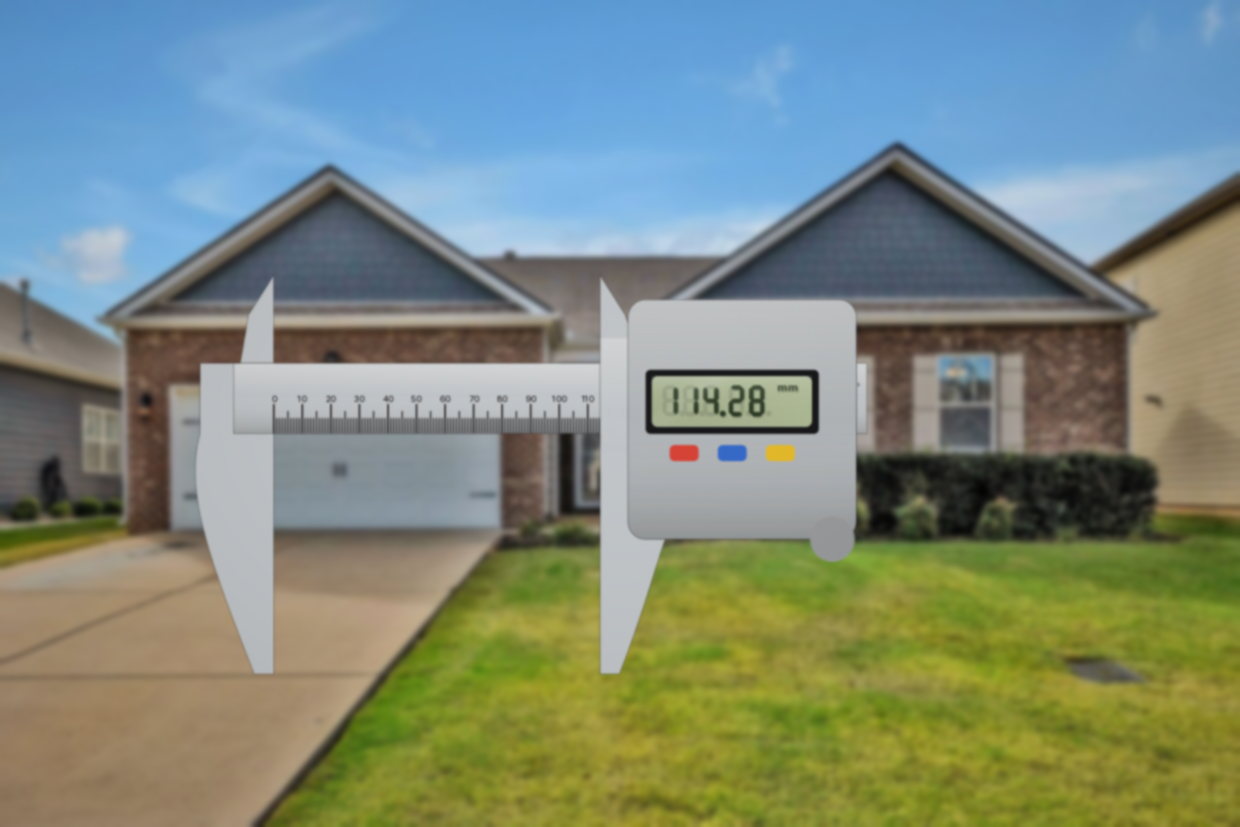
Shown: 114.28
